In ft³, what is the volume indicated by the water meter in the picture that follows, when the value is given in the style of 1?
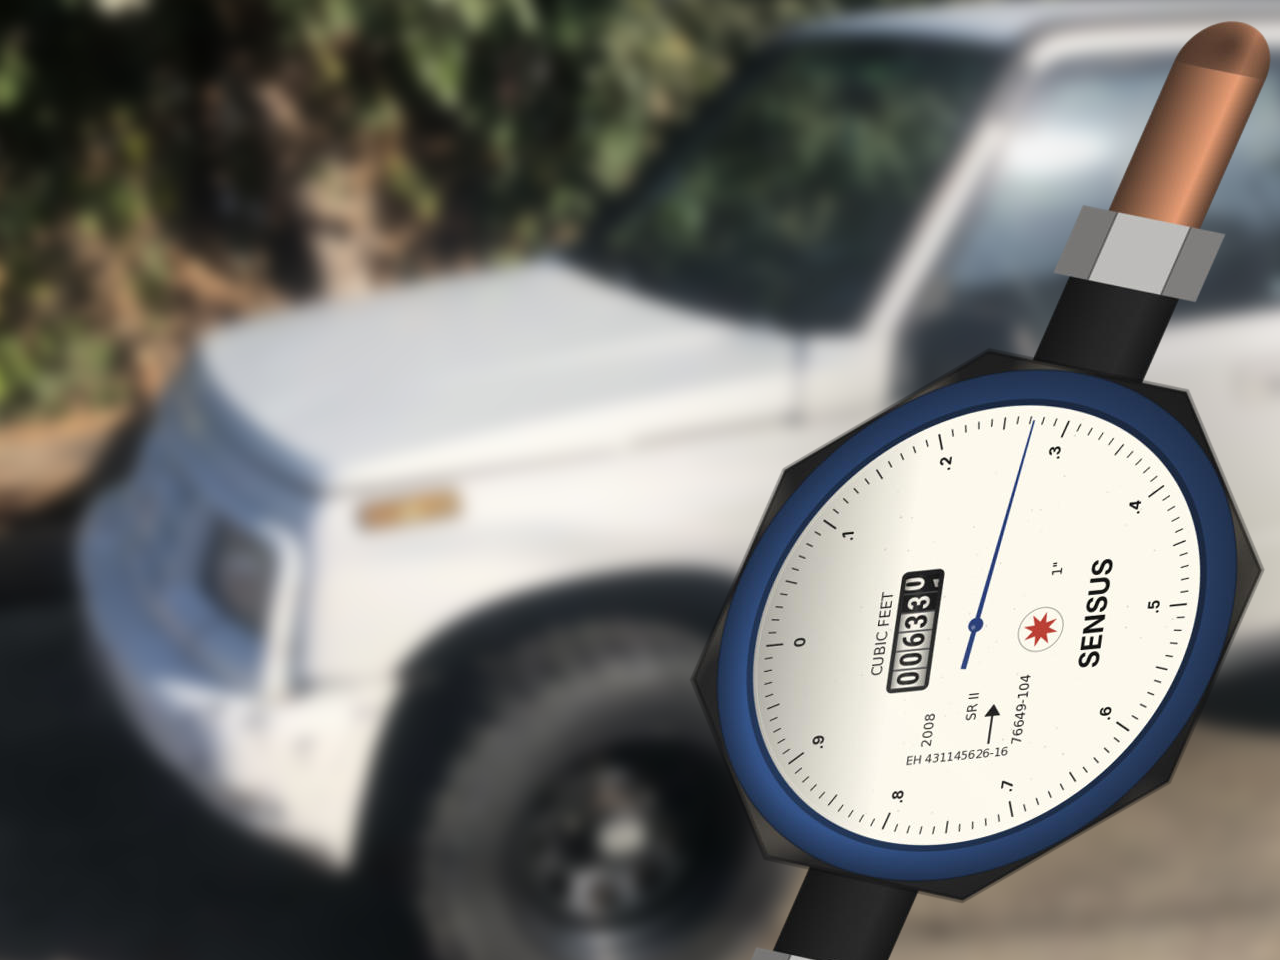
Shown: 6330.27
